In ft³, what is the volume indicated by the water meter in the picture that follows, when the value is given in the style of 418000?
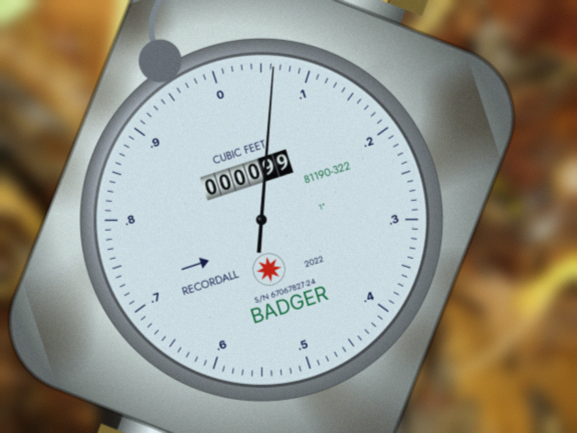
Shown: 99.06
